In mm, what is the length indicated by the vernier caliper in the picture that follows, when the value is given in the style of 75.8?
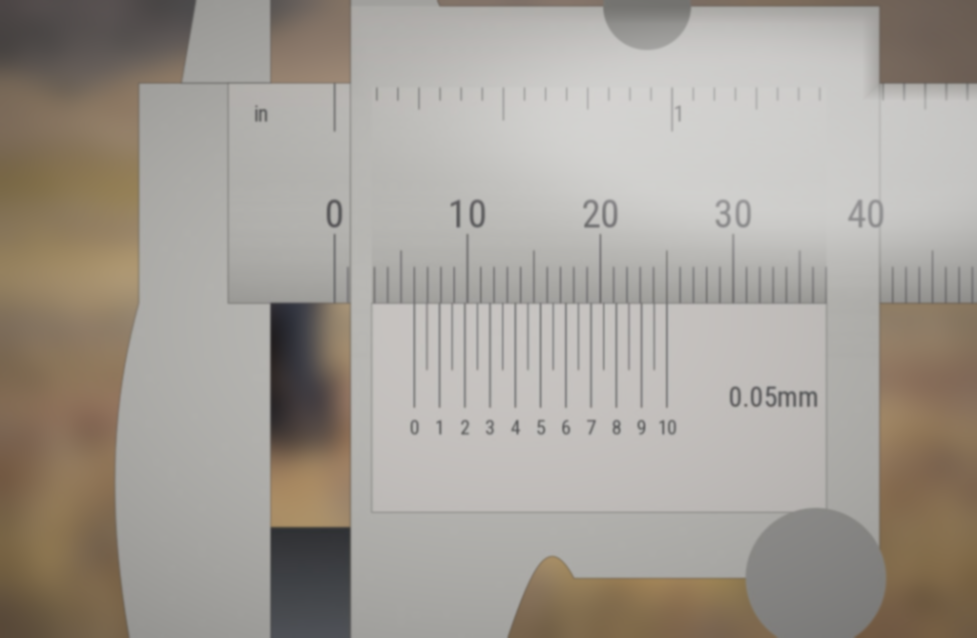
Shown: 6.0
